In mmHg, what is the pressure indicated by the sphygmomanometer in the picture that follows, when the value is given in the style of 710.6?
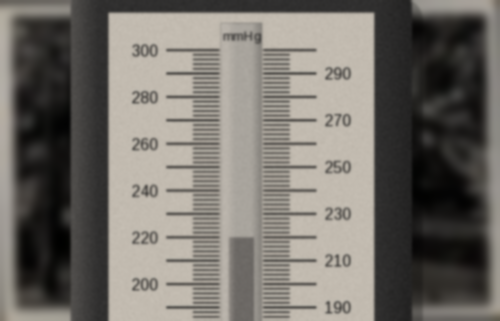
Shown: 220
